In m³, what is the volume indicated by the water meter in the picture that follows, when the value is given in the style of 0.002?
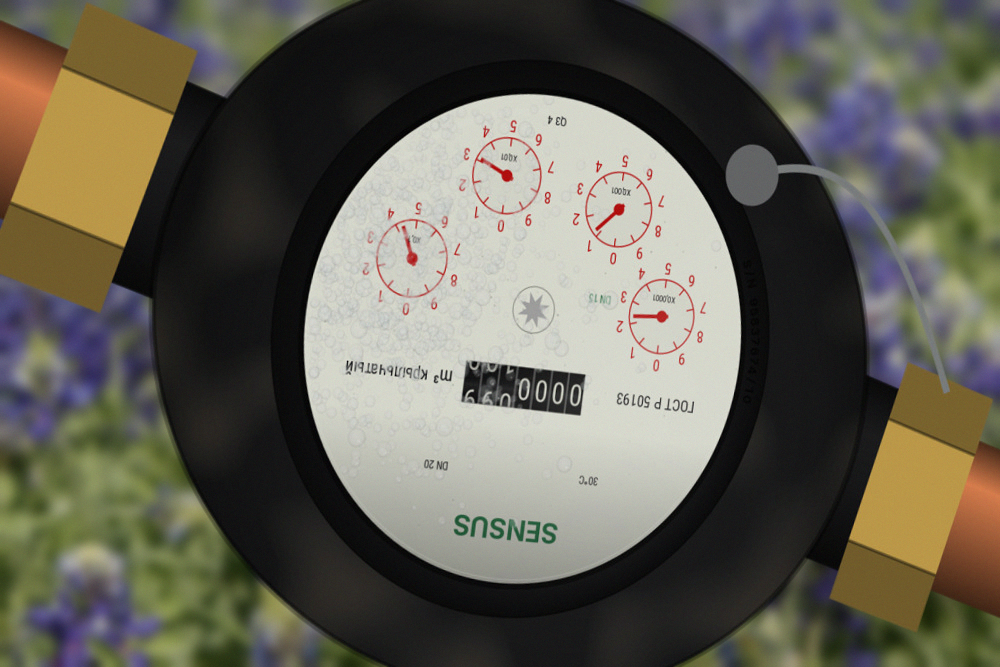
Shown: 99.4312
